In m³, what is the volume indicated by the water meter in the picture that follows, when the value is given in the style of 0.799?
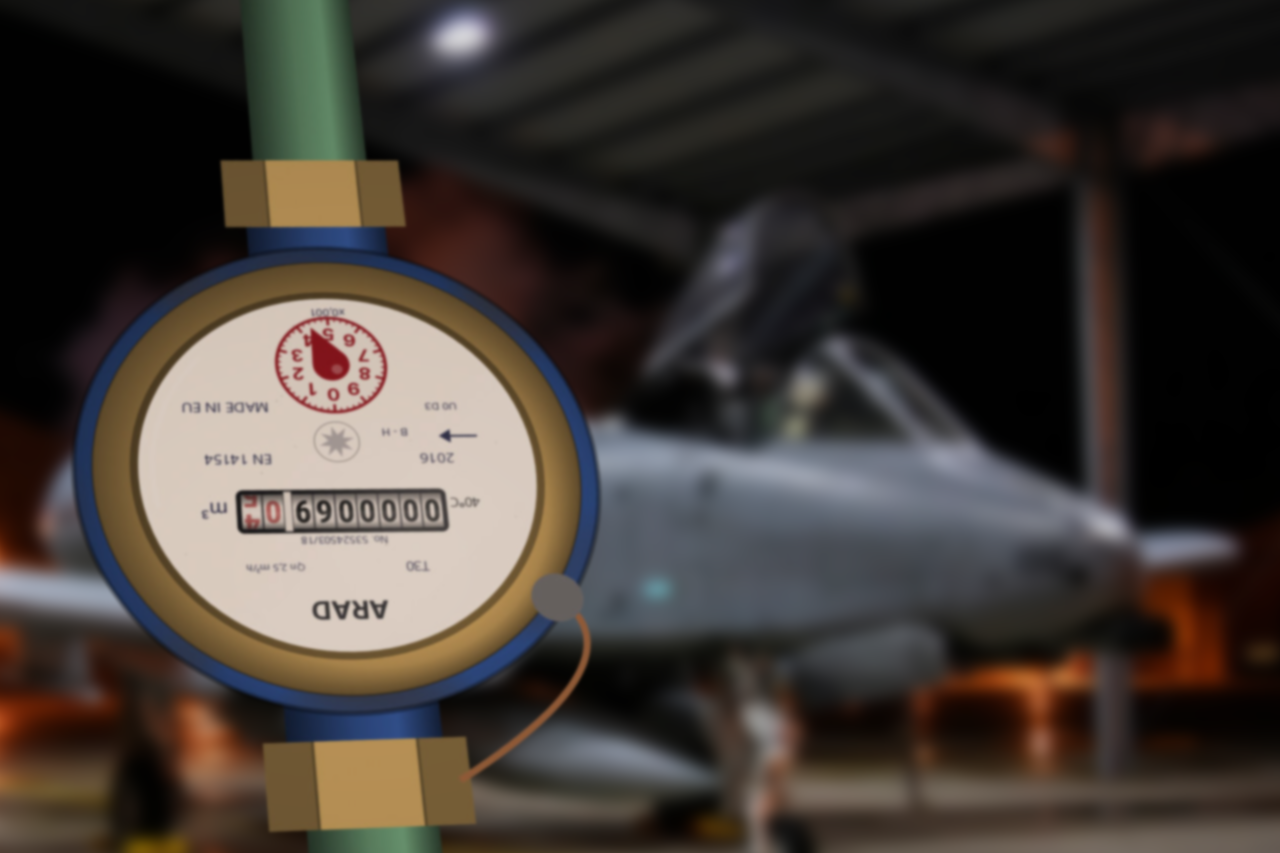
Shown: 69.044
